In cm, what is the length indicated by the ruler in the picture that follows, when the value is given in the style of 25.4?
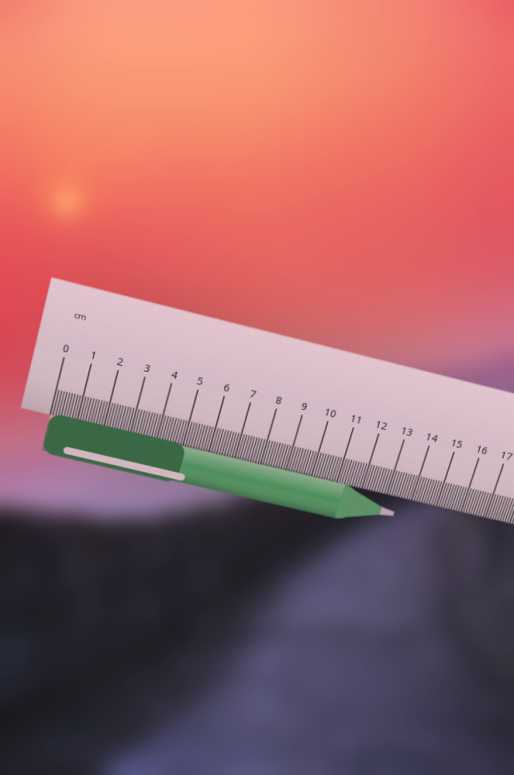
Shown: 13.5
